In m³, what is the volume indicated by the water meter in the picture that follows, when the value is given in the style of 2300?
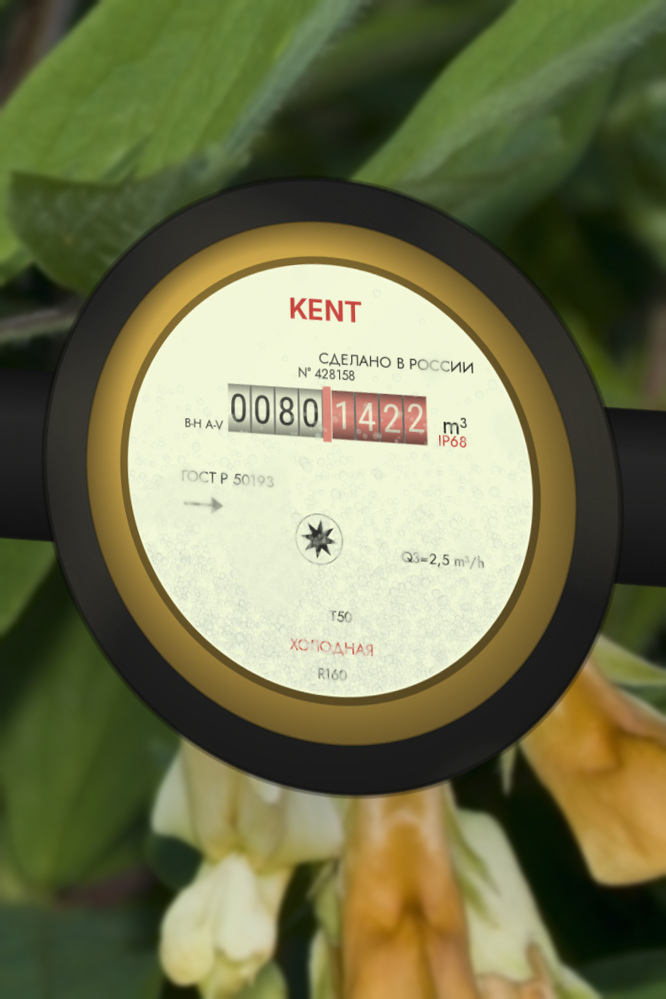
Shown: 80.1422
